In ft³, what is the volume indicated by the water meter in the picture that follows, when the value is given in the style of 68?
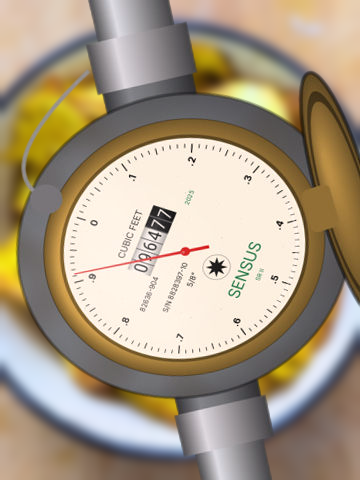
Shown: 96476.91
